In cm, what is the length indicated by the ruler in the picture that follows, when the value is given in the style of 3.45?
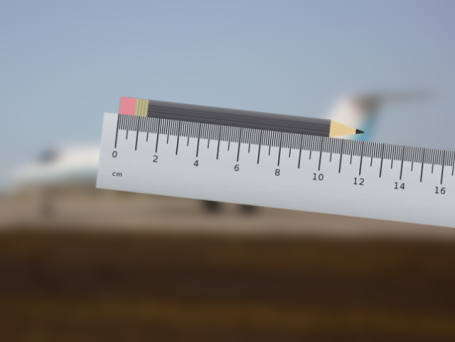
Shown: 12
